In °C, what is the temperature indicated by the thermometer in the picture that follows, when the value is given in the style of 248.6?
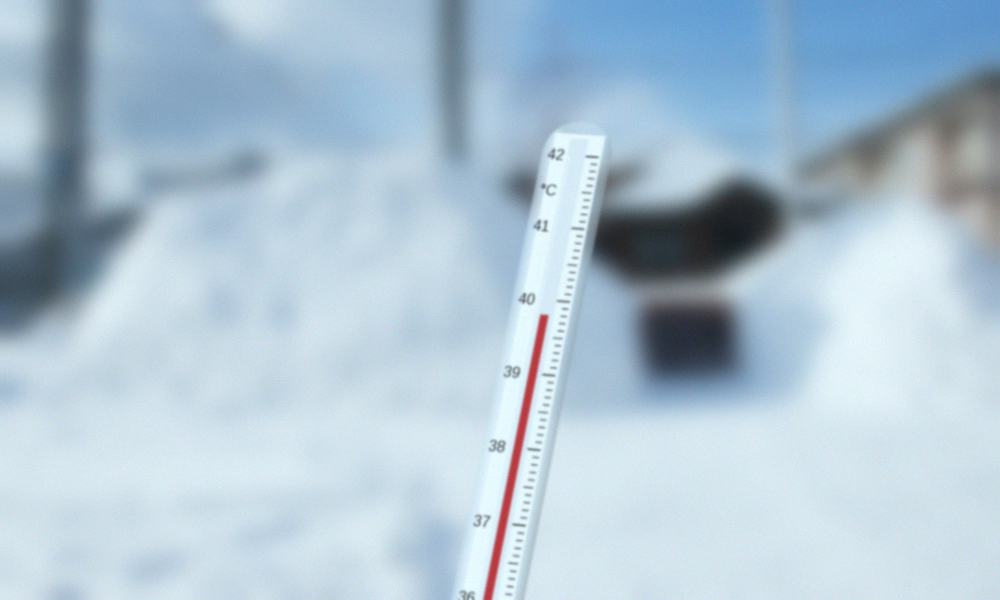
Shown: 39.8
